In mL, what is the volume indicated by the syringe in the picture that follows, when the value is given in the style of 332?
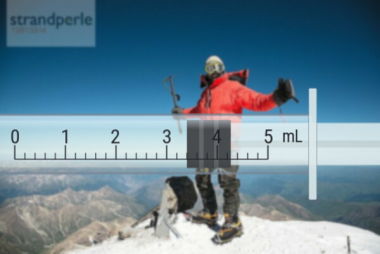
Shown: 3.4
